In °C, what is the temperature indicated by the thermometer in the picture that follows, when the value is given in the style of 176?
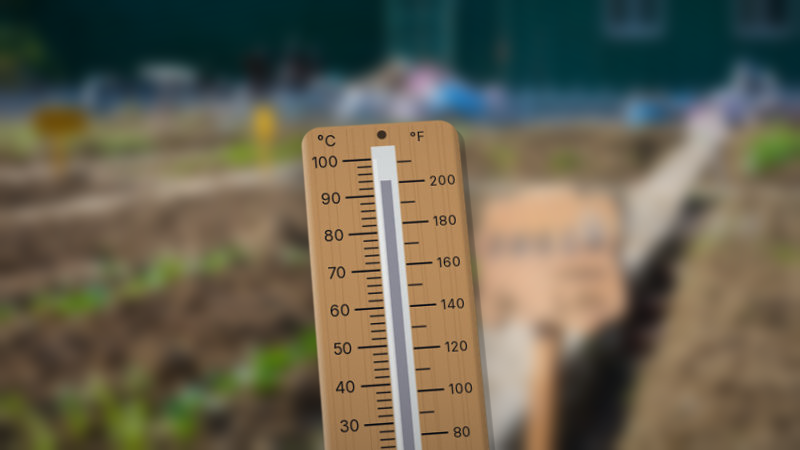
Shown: 94
